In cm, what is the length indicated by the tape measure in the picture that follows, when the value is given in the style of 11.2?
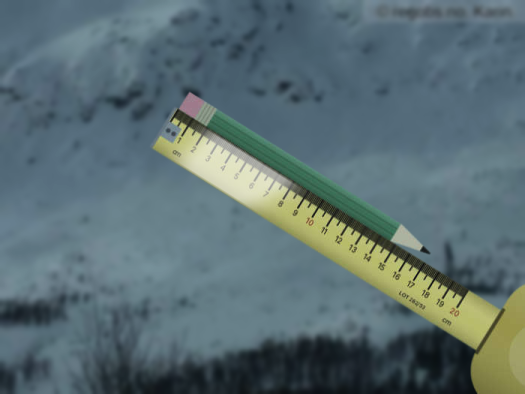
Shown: 17
